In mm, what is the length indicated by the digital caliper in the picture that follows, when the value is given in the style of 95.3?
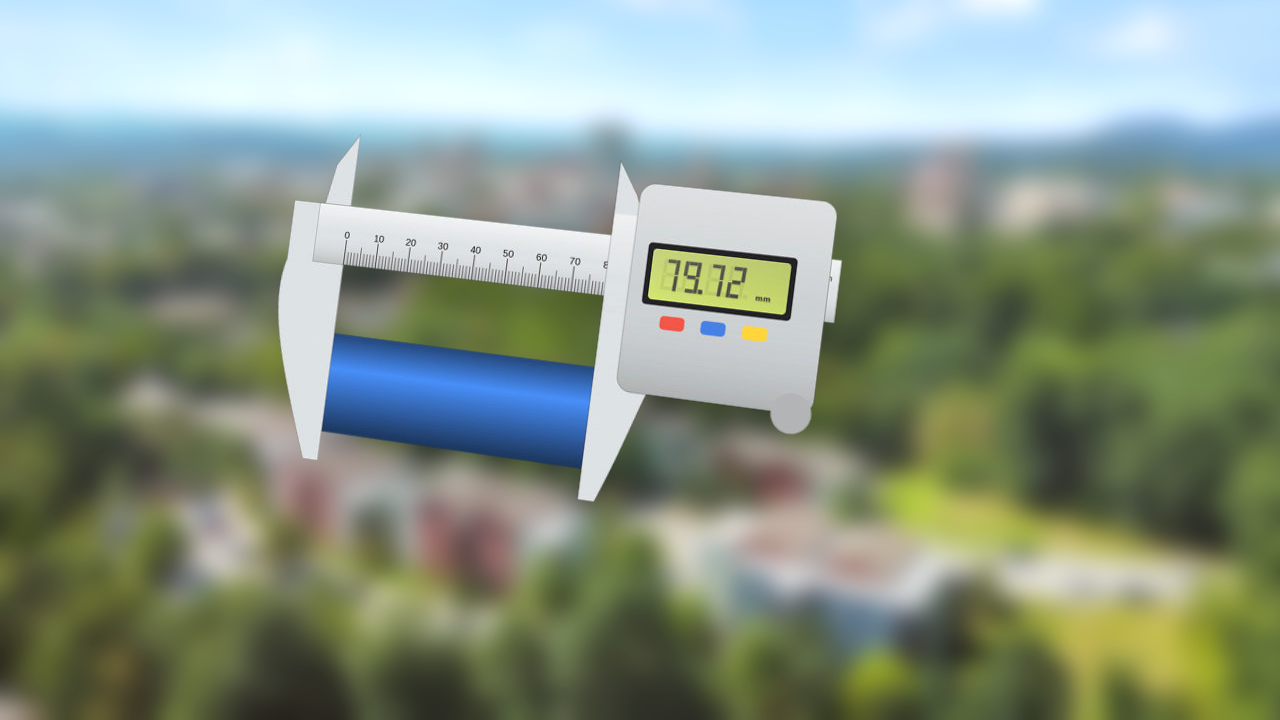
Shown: 79.72
